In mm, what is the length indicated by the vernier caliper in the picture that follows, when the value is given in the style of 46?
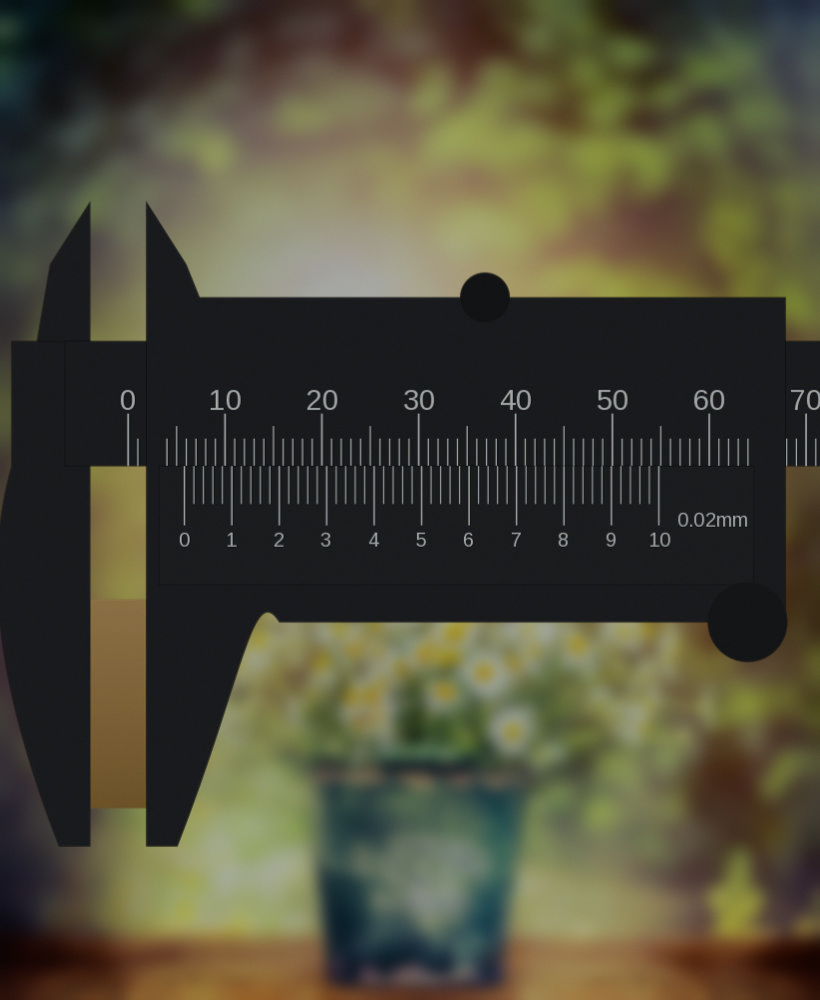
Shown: 5.8
